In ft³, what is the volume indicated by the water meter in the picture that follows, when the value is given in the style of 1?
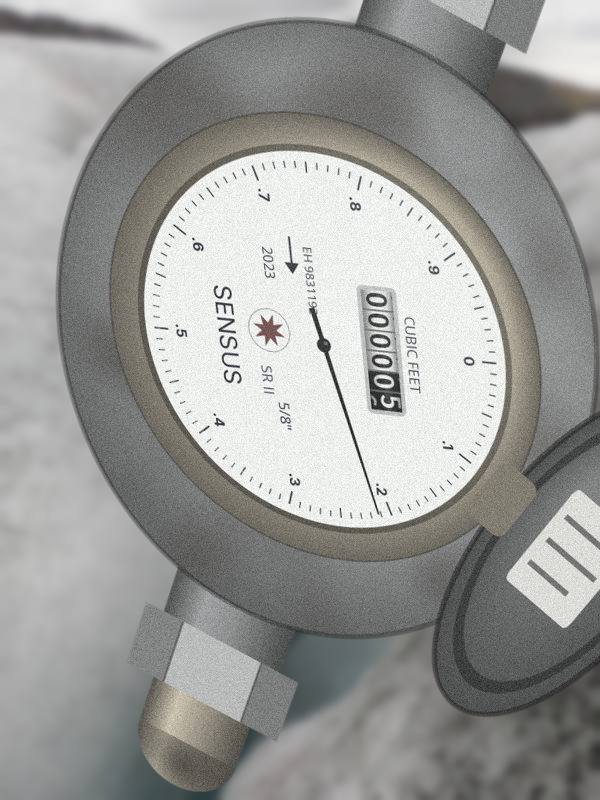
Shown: 5.21
